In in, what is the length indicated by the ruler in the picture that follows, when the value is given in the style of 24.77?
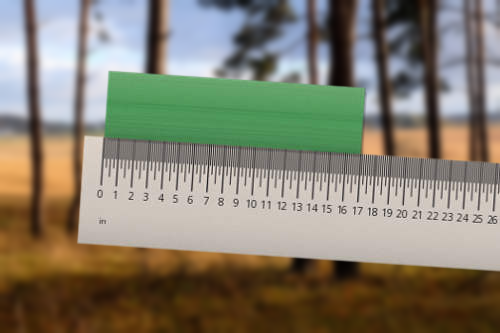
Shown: 17
